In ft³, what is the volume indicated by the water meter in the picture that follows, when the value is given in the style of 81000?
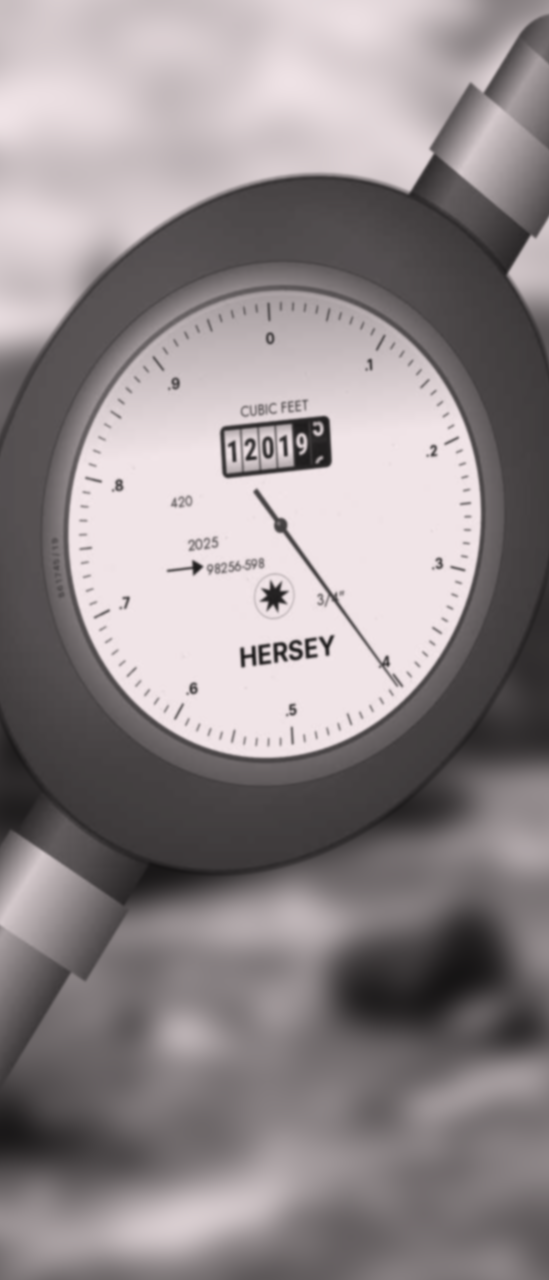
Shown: 120195.40
